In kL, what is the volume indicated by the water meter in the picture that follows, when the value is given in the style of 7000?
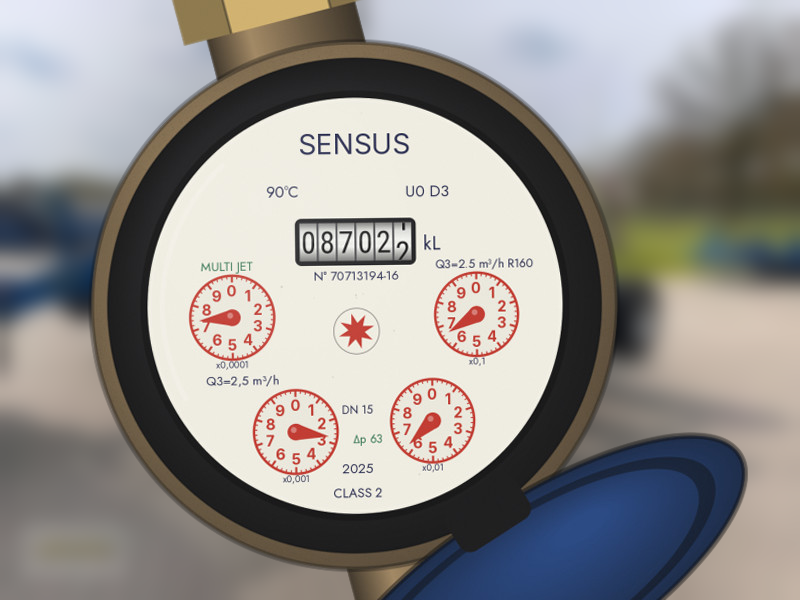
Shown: 87021.6627
